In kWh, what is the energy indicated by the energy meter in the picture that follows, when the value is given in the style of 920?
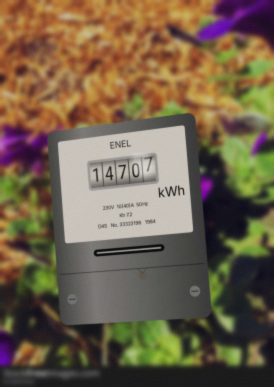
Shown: 14707
